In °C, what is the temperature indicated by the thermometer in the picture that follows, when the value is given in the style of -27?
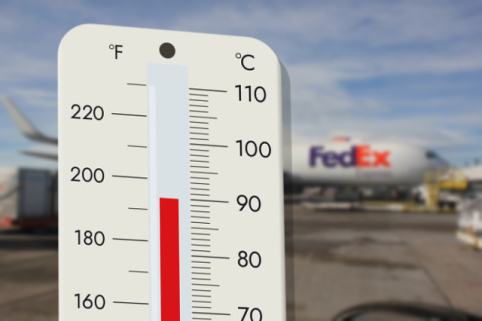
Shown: 90
